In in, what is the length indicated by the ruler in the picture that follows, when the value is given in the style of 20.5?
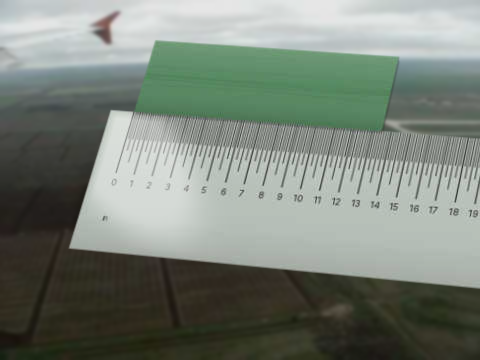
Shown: 13.5
